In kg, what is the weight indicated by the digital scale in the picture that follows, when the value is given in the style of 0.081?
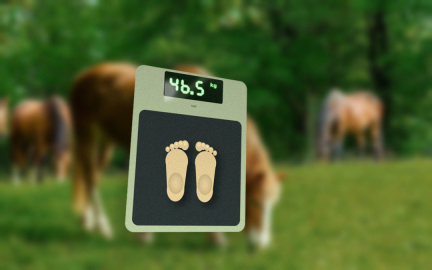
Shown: 46.5
